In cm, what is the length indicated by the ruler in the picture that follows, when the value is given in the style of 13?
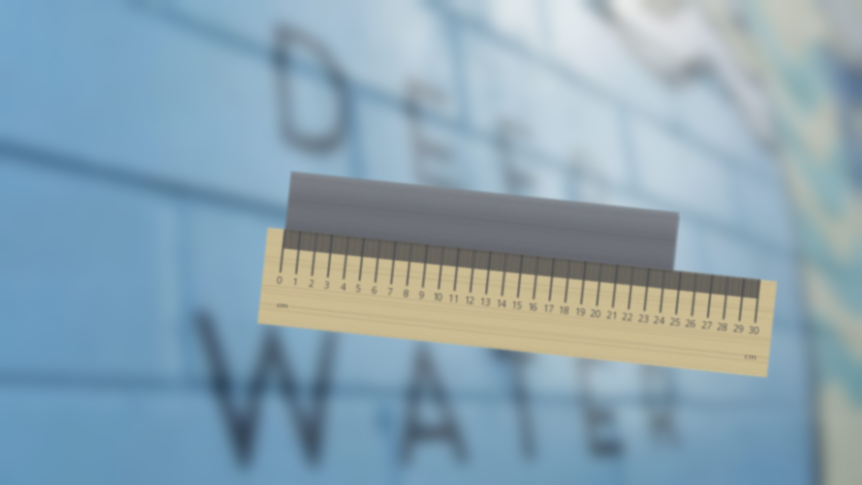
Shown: 24.5
